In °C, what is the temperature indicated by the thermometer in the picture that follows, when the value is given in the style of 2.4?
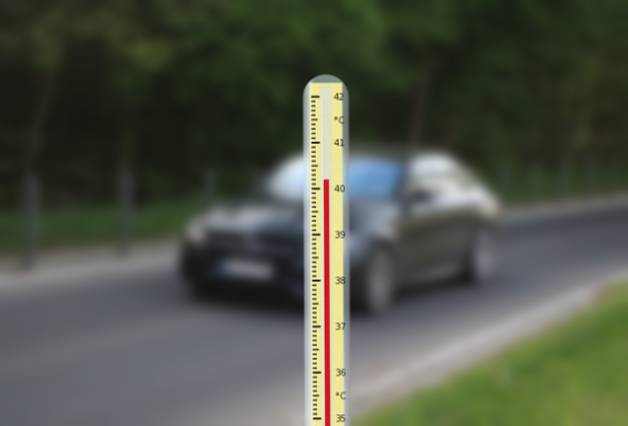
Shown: 40.2
